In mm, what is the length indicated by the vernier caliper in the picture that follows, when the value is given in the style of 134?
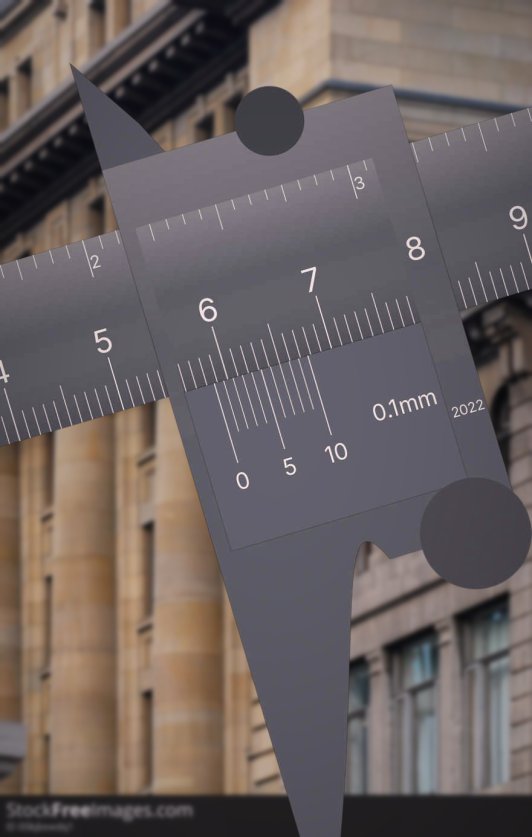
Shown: 58.7
